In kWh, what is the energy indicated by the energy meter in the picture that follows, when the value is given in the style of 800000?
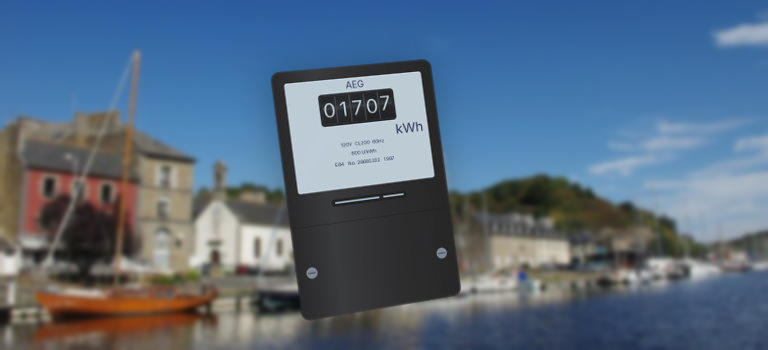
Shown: 1707
